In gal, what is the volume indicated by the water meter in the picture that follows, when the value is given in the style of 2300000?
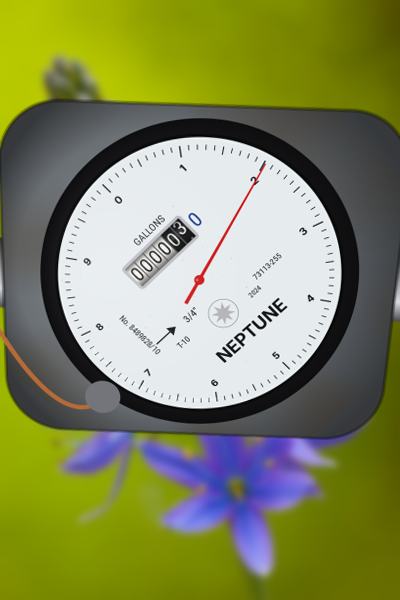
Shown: 32.0
